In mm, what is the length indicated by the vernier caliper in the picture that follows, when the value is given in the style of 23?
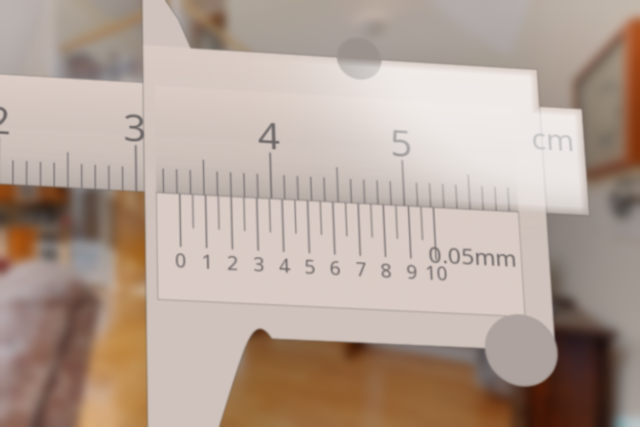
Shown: 33.2
